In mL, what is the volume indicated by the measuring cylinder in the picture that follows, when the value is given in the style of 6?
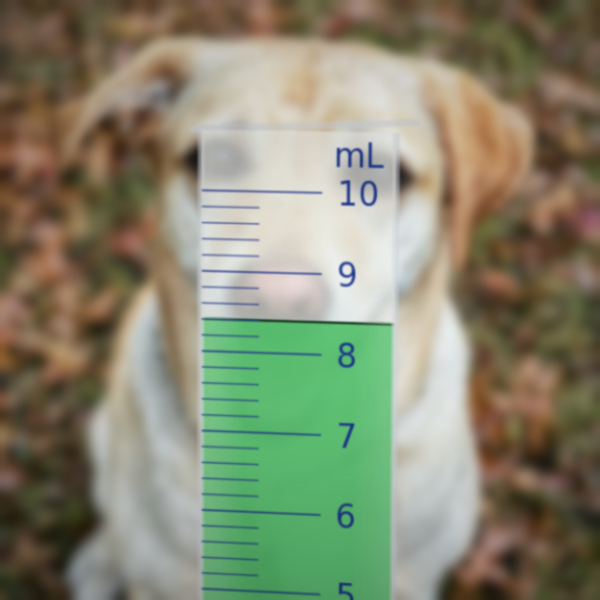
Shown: 8.4
